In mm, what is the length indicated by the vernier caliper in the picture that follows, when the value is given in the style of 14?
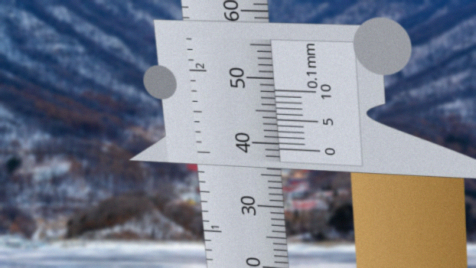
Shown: 39.2
